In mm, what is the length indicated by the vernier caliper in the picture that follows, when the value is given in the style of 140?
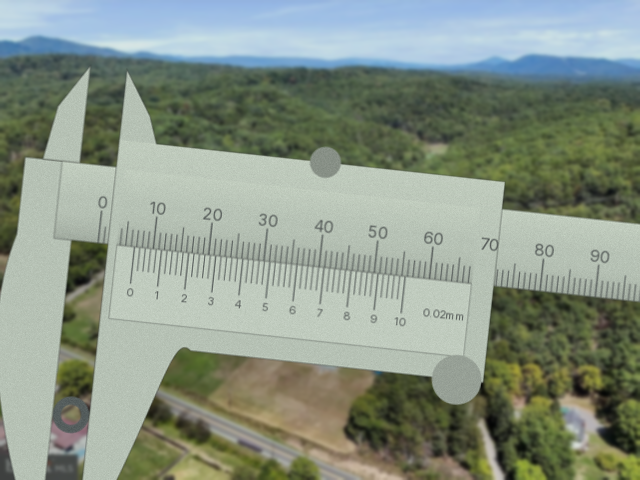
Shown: 6.6
